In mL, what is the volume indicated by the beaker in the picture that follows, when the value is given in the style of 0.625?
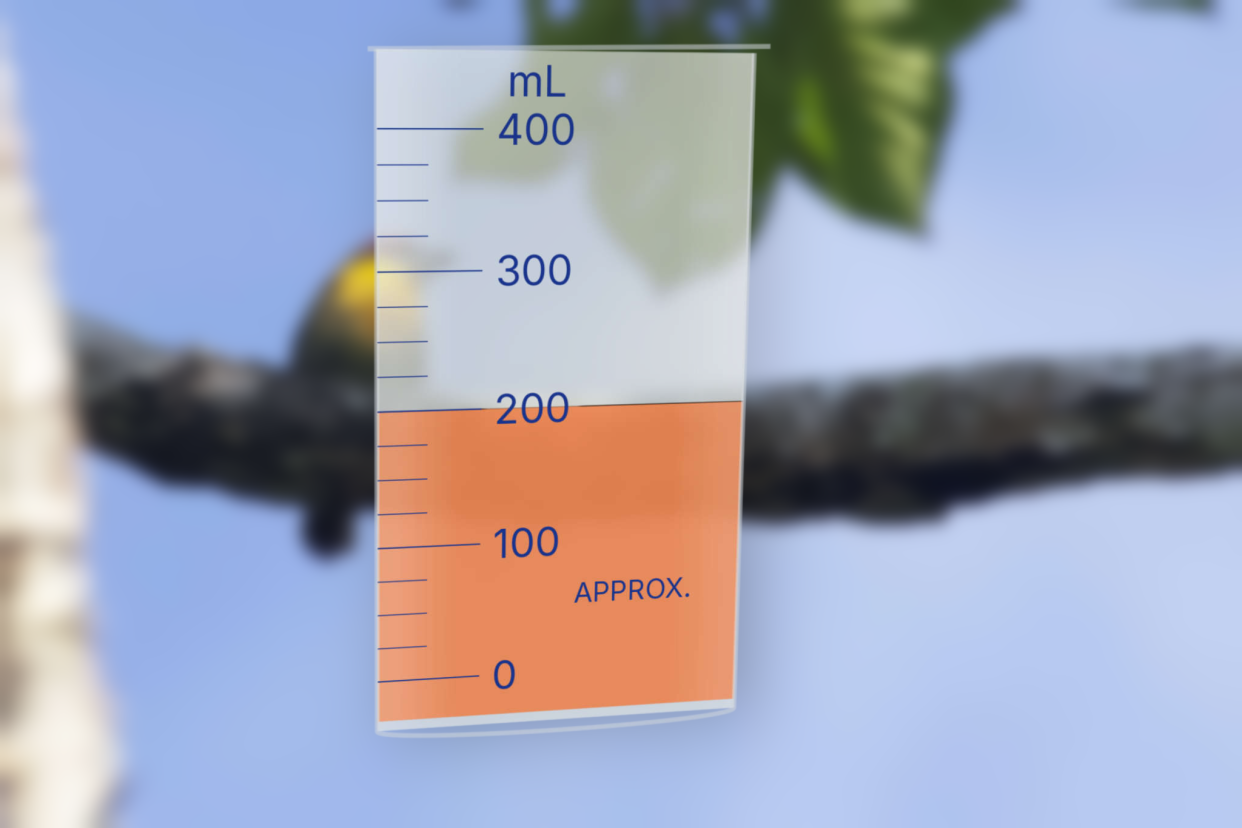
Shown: 200
